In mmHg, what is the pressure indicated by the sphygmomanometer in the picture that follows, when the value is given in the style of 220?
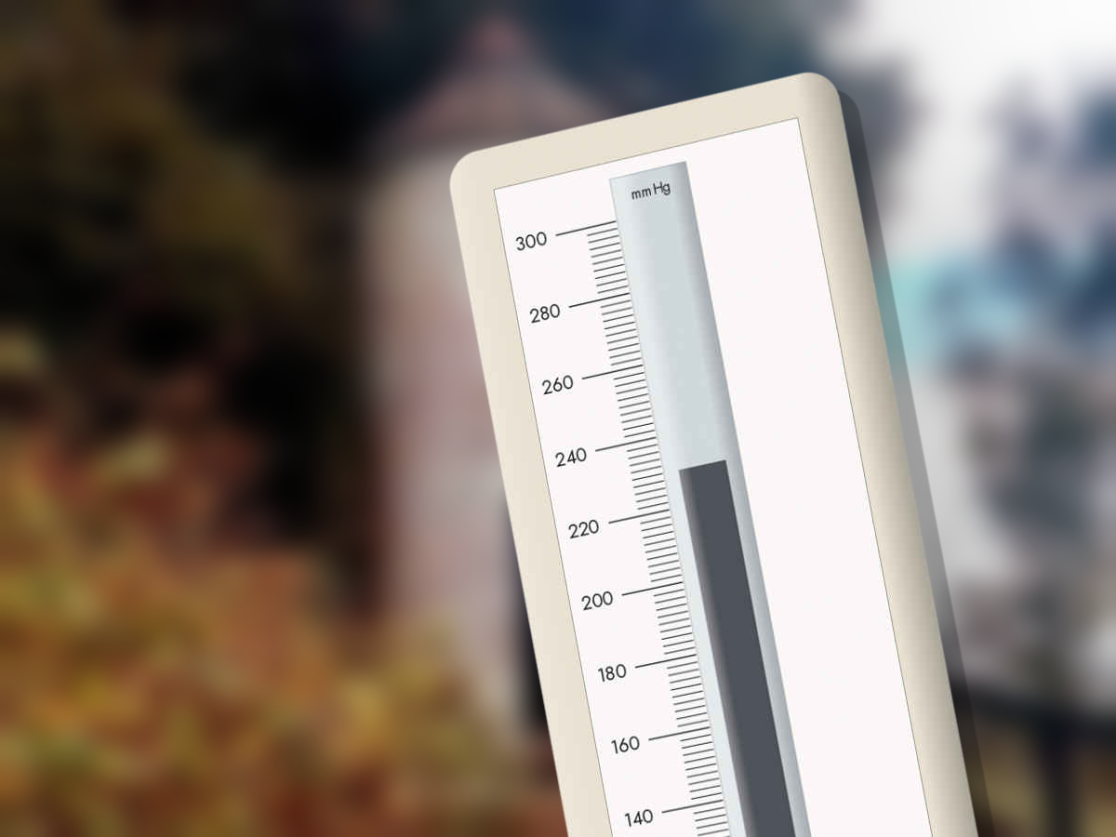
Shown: 230
